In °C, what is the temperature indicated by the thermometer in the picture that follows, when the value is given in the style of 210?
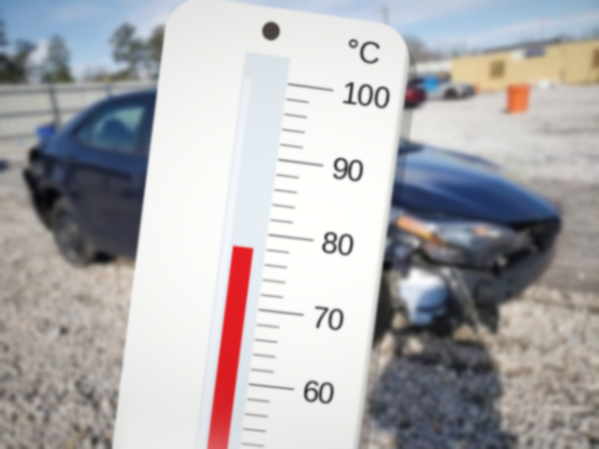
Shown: 78
